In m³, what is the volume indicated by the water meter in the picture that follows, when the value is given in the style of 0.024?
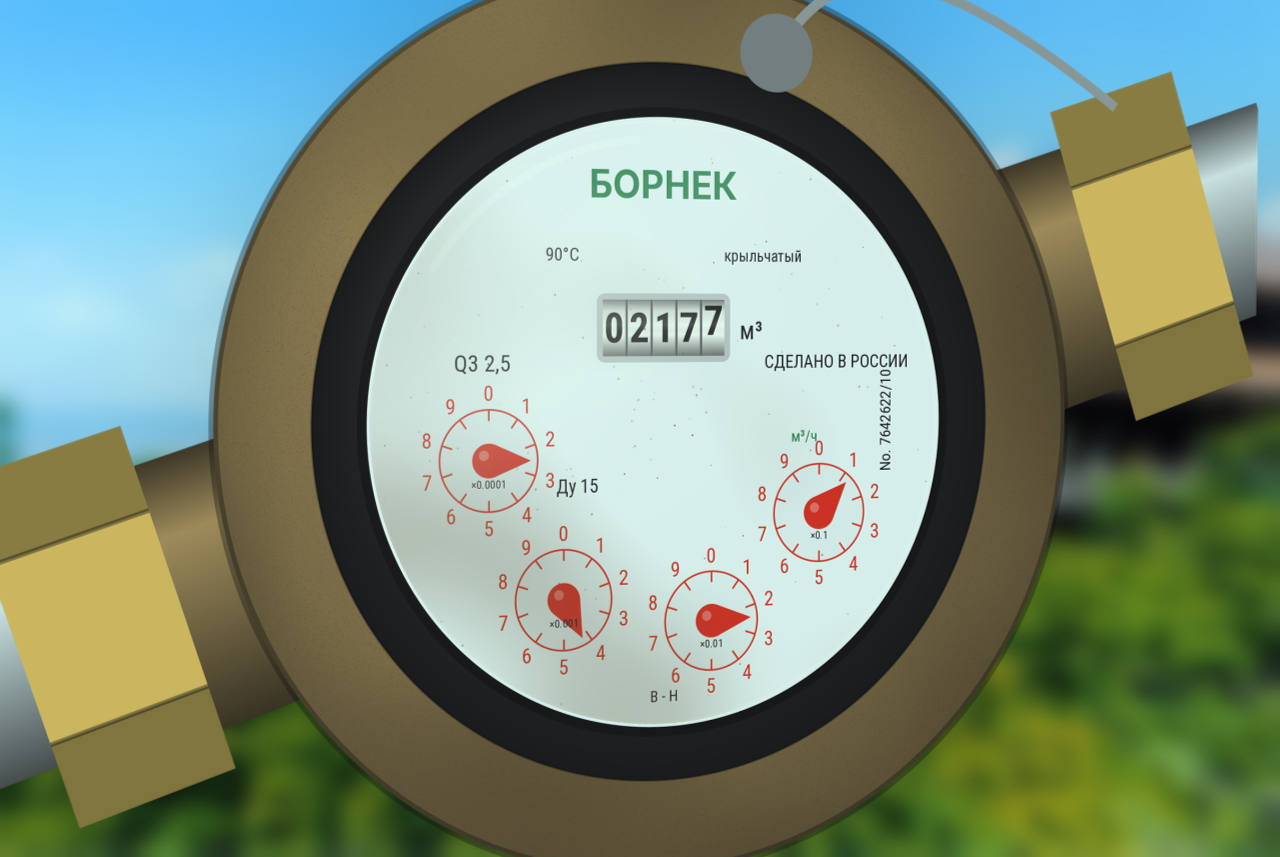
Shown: 2177.1242
